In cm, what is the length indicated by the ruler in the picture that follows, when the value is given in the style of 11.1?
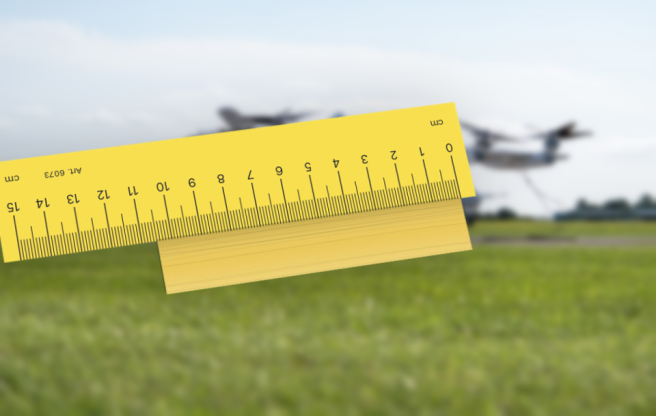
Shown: 10.5
